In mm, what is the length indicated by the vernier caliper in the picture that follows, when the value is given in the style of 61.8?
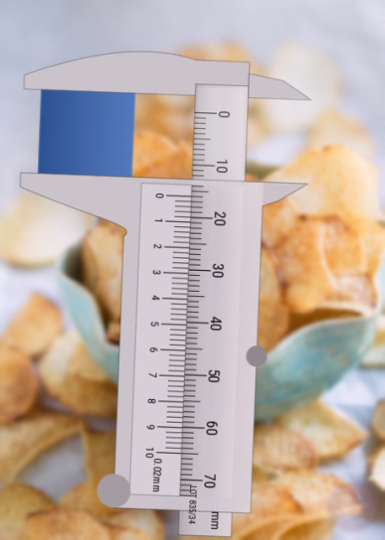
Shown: 16.0
